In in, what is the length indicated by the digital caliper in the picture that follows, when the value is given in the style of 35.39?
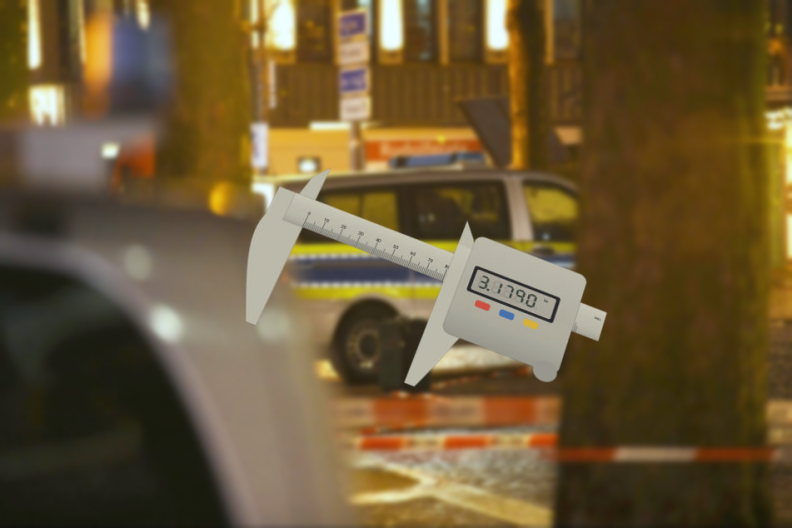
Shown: 3.1790
